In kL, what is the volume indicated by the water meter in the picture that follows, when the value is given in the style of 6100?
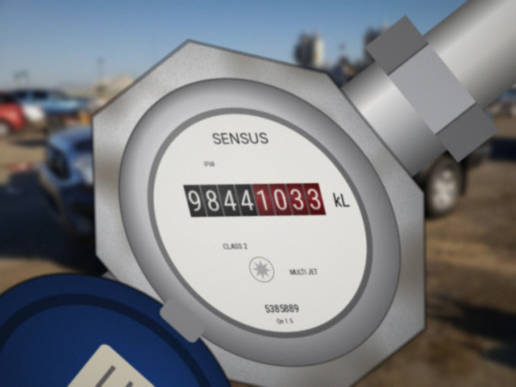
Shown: 9844.1033
